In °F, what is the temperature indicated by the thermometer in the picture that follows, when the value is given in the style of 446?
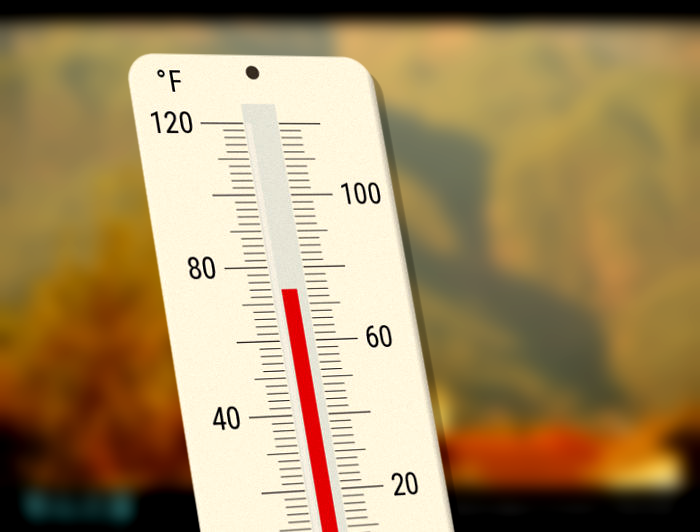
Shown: 74
